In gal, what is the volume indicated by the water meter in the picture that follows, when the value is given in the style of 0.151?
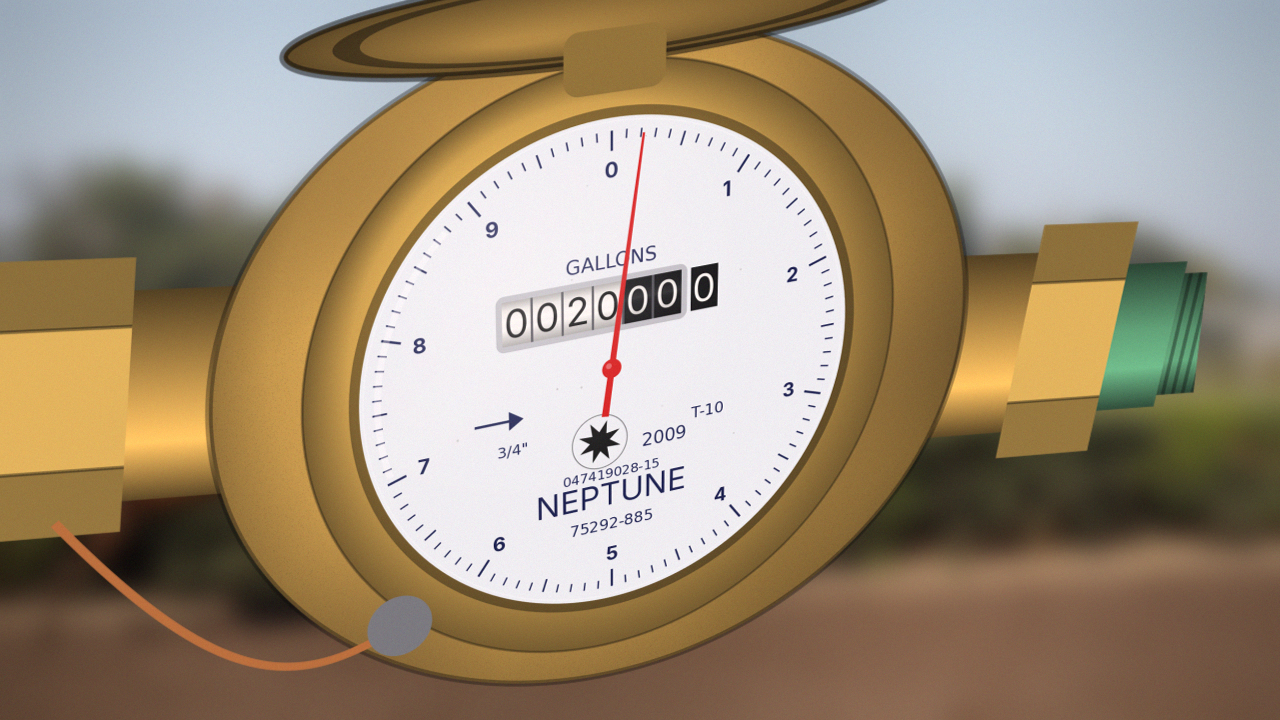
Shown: 20000.2
